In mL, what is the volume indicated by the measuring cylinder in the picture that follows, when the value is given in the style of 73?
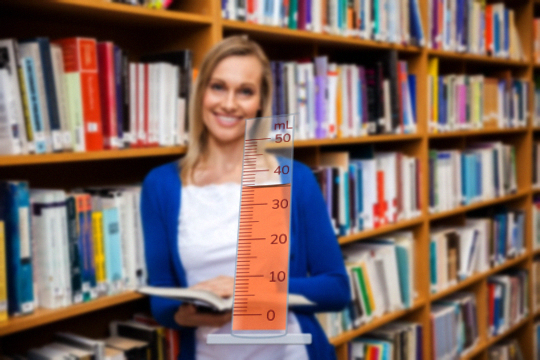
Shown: 35
